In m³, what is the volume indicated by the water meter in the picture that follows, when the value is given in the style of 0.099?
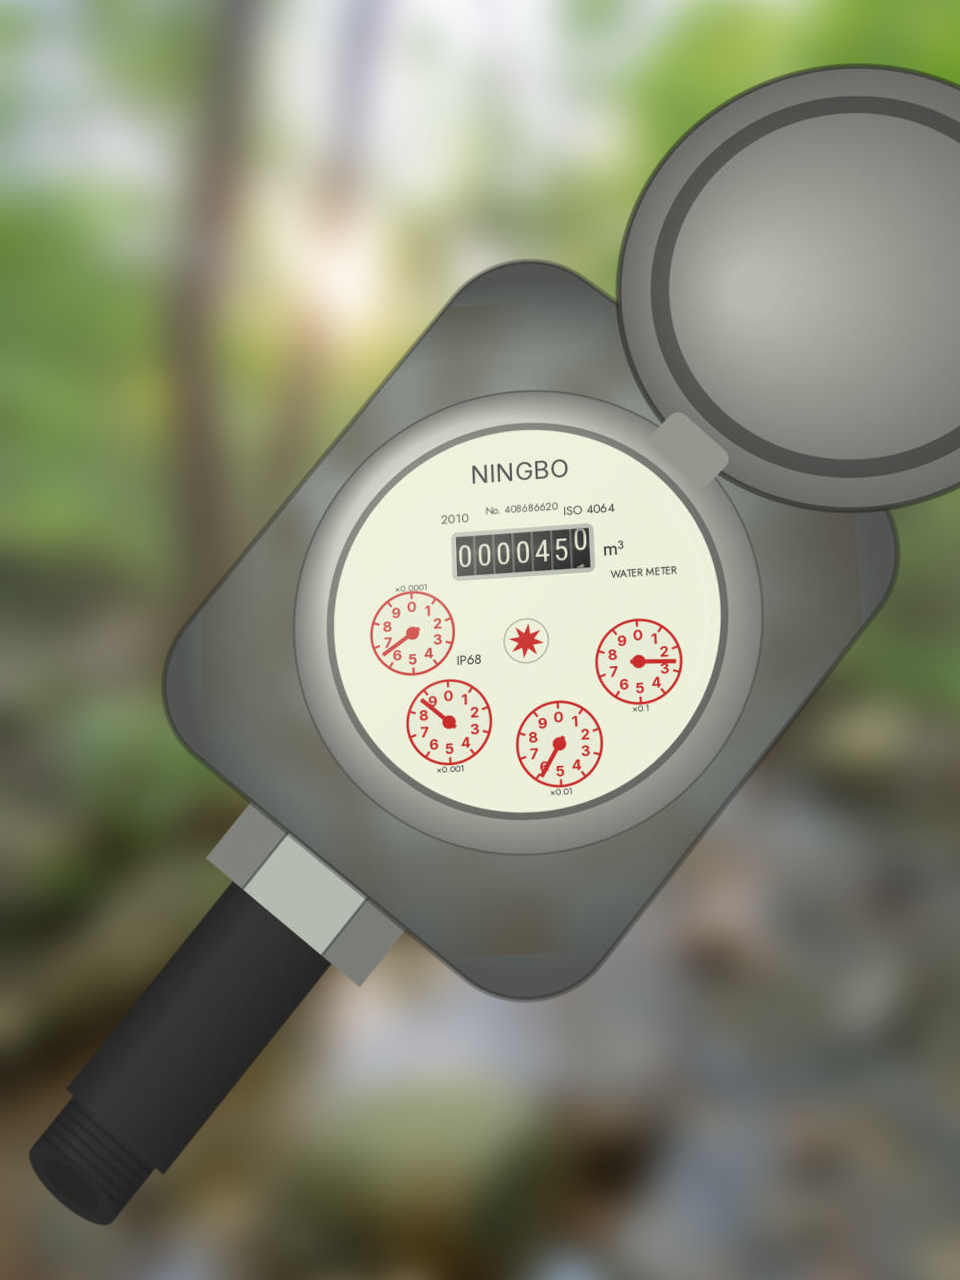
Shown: 450.2586
